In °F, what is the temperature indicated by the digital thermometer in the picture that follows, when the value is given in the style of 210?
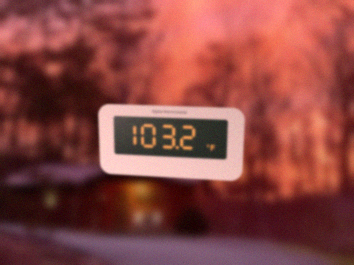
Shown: 103.2
